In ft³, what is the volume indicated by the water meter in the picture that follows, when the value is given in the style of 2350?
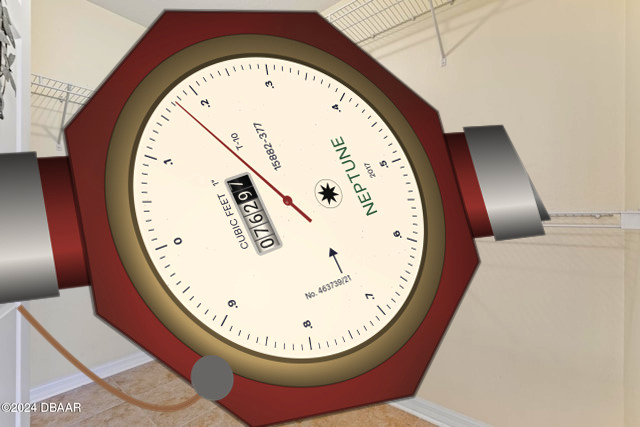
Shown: 76297.17
